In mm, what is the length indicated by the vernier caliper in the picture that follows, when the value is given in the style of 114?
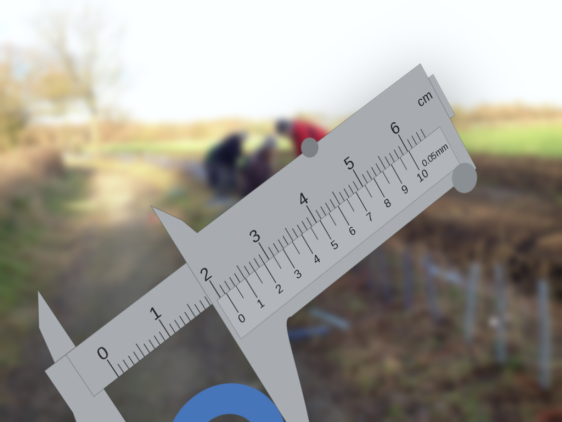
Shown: 21.2
